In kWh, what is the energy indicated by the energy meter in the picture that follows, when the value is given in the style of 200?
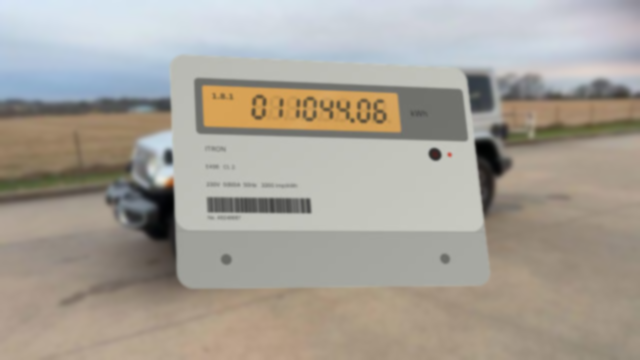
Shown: 11044.06
